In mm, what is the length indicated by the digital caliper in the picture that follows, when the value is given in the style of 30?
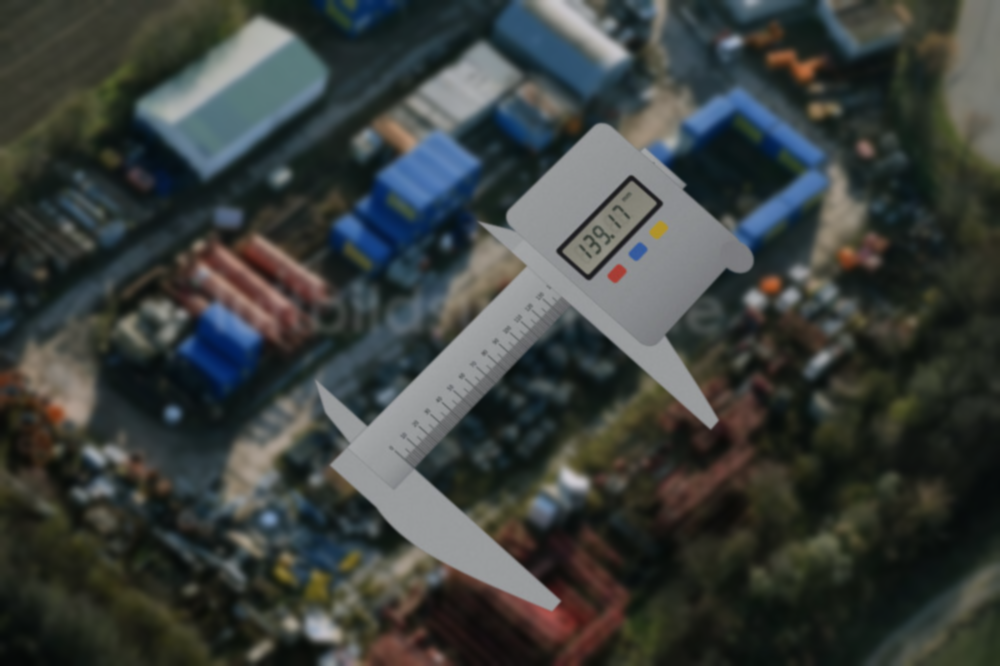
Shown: 139.17
